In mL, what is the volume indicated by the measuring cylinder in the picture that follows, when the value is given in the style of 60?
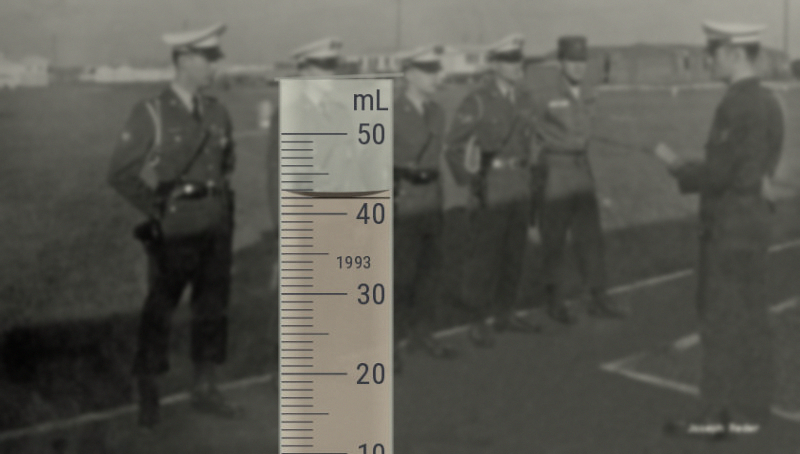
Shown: 42
